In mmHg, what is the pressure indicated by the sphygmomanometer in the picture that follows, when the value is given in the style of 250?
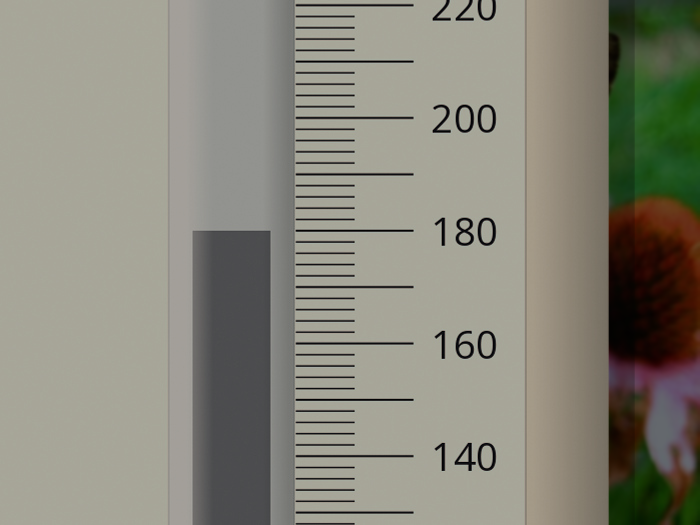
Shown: 180
